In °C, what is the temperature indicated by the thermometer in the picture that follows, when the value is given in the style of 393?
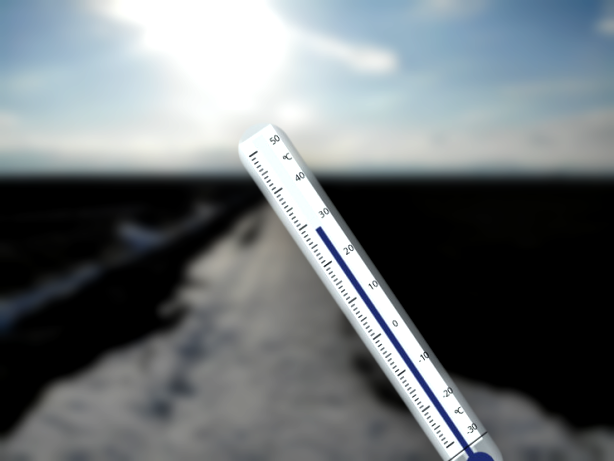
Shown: 28
